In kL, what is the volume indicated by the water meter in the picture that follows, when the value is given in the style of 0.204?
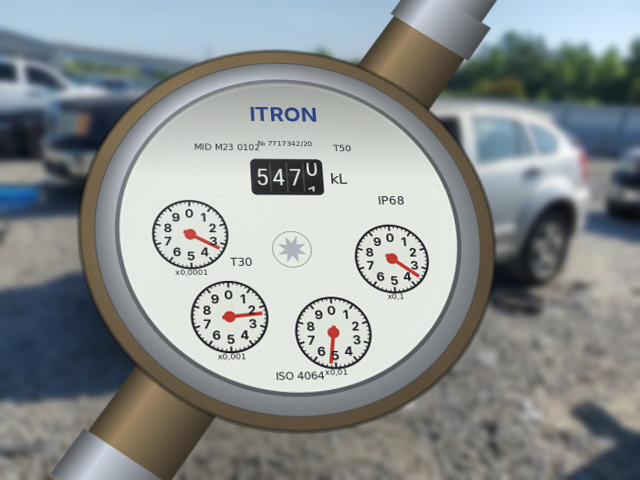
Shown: 5470.3523
